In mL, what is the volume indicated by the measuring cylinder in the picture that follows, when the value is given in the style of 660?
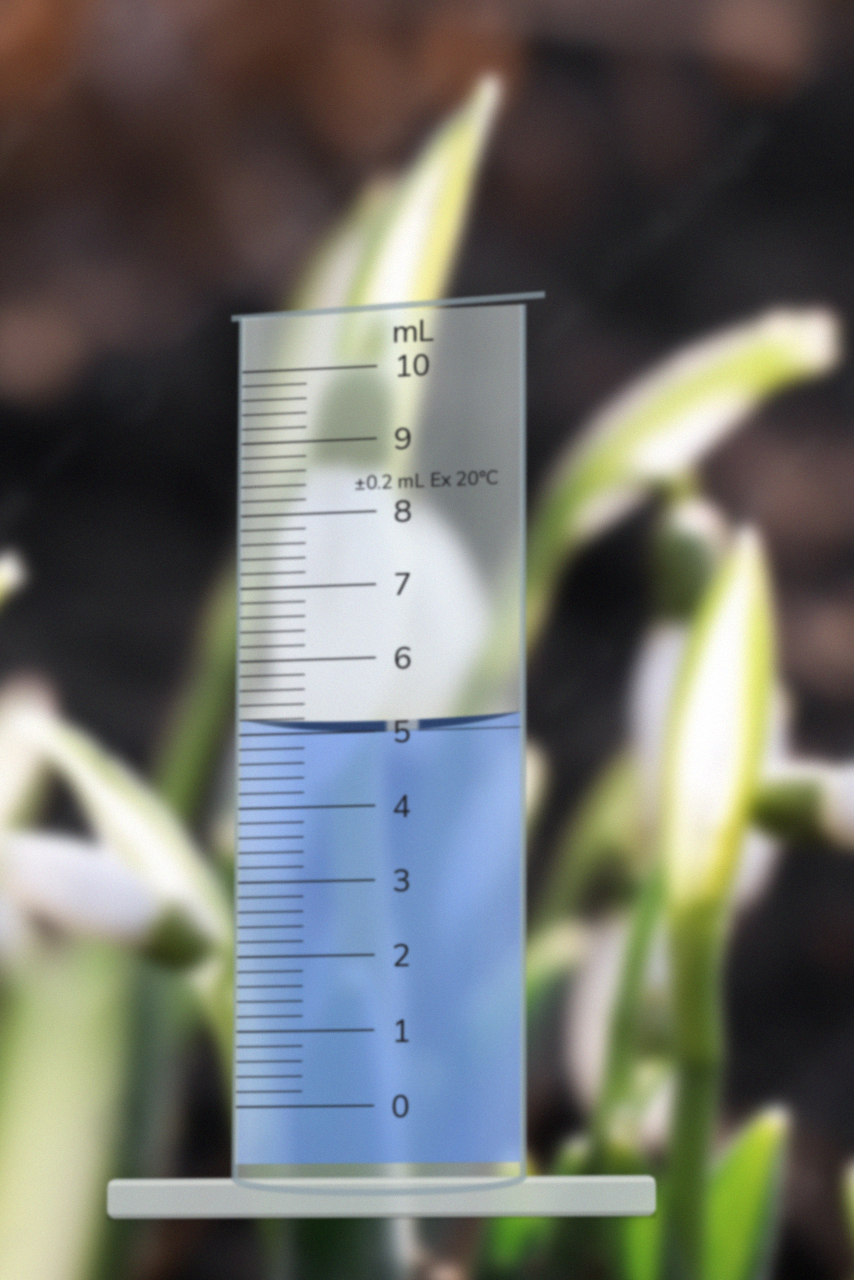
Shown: 5
